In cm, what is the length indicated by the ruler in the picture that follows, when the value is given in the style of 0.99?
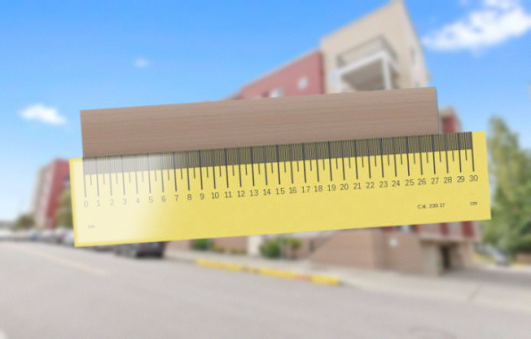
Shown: 27.5
